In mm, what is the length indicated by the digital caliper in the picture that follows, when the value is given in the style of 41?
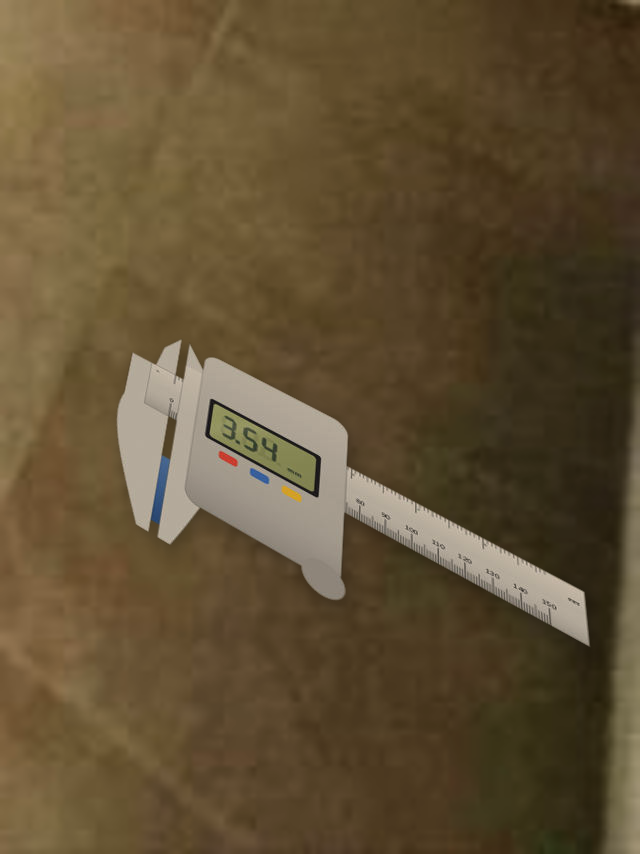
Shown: 3.54
